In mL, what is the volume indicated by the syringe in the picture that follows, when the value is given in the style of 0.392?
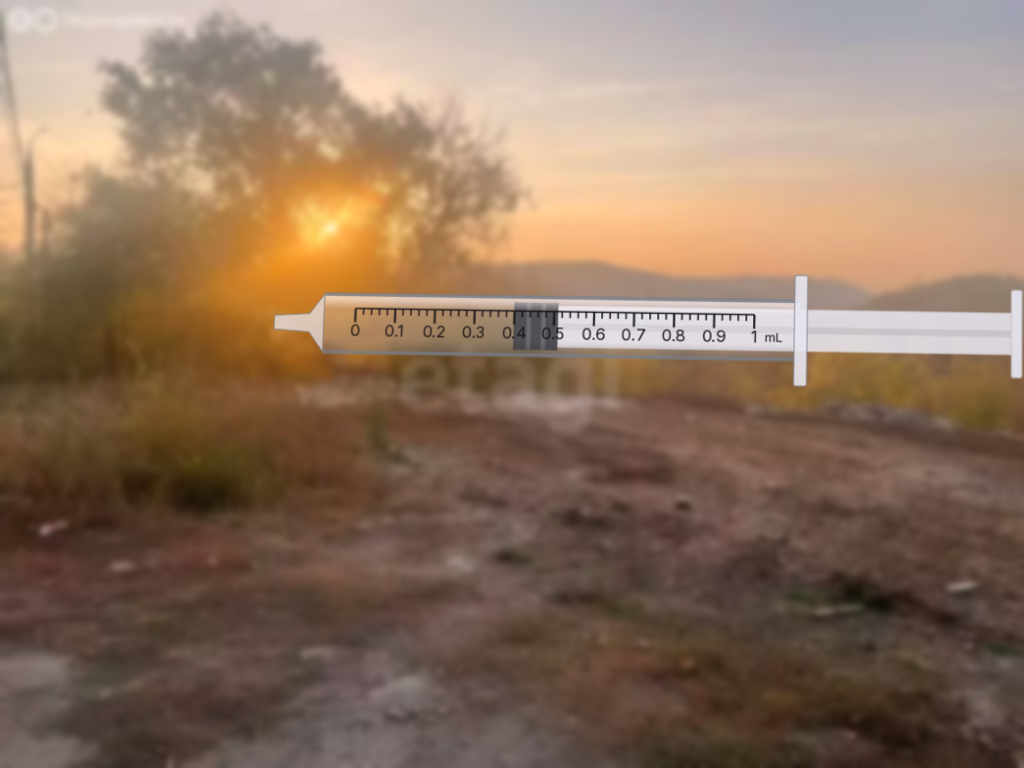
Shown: 0.4
